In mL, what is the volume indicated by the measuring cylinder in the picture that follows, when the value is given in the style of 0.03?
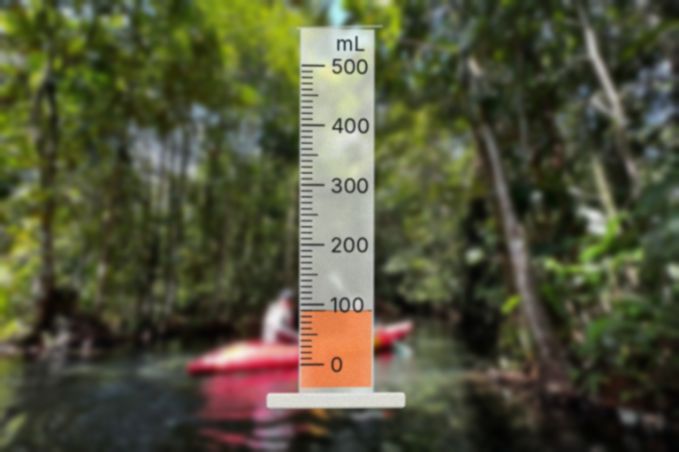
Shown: 90
